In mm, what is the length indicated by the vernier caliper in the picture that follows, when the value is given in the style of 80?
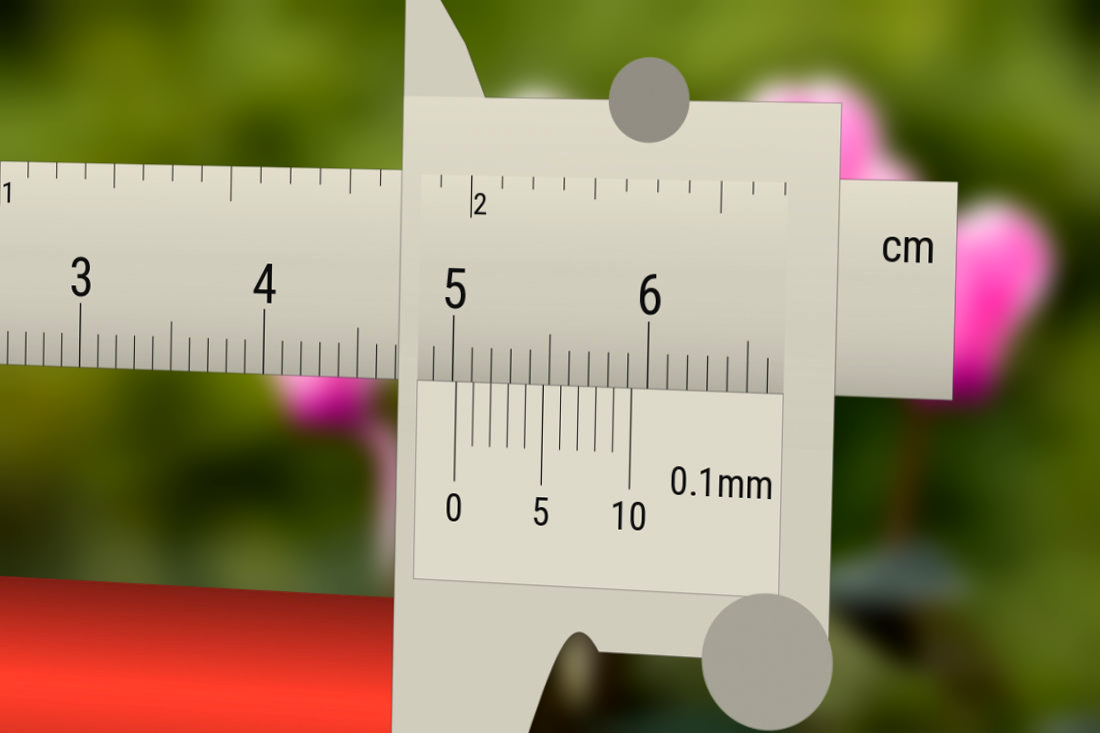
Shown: 50.2
